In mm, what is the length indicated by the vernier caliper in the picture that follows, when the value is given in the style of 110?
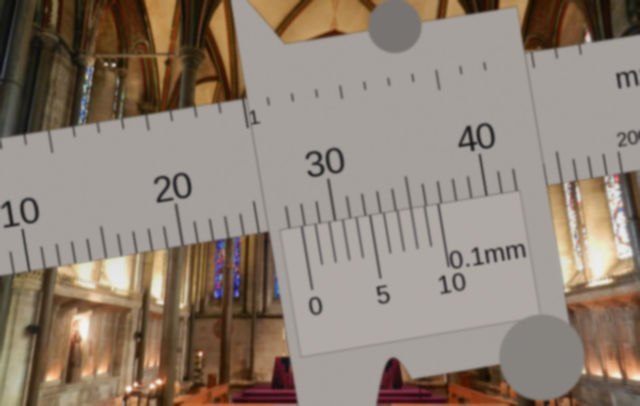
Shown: 27.8
